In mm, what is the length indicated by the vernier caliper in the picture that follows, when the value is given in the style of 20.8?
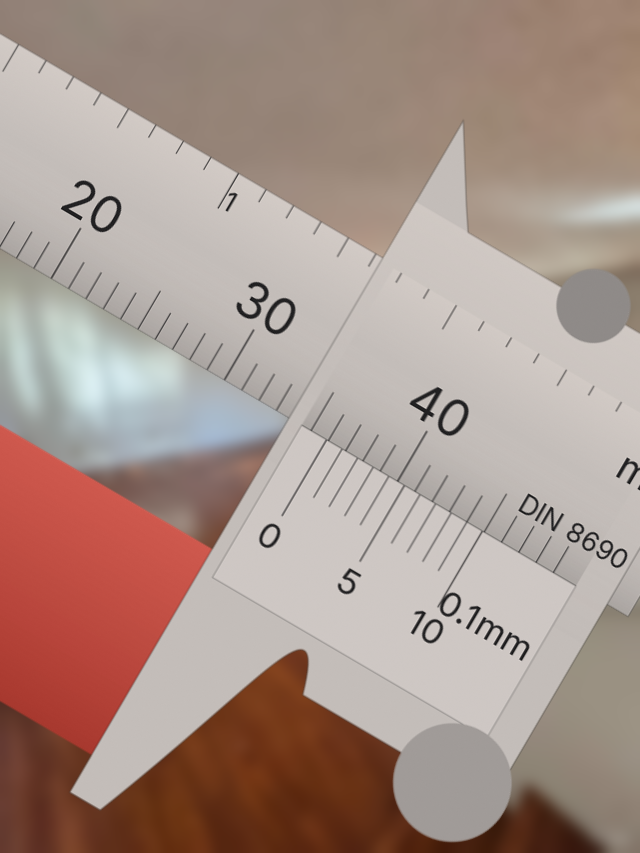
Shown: 35.9
